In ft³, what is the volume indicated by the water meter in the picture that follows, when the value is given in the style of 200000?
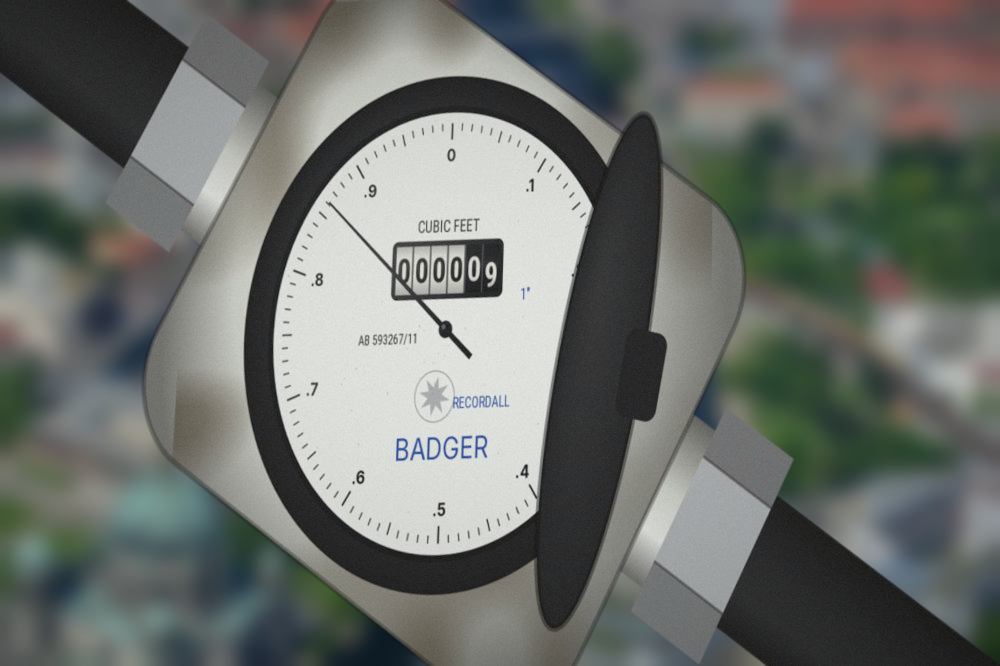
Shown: 8.86
